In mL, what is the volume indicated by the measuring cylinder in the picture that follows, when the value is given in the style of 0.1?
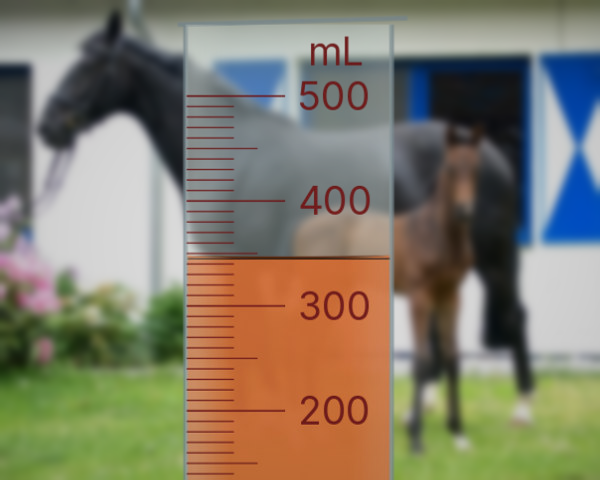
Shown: 345
